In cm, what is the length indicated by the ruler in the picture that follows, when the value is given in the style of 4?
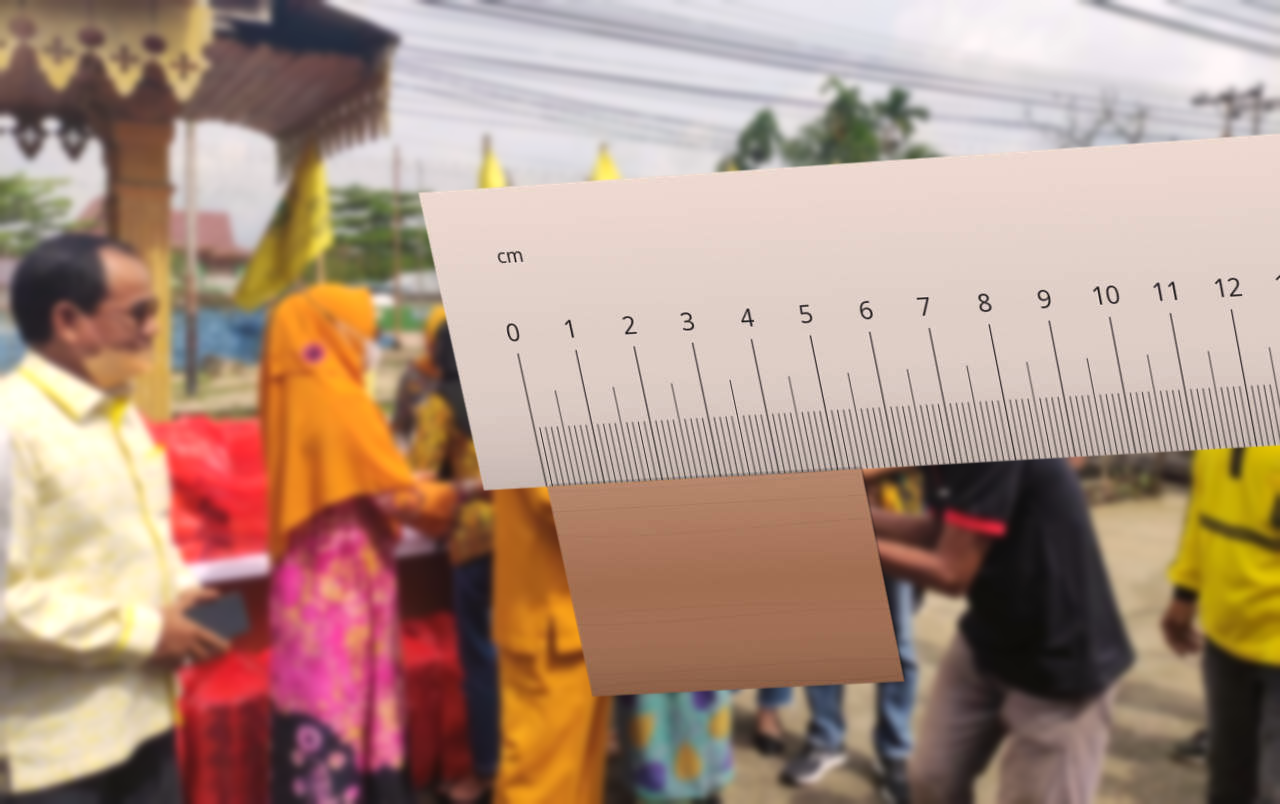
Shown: 5.4
